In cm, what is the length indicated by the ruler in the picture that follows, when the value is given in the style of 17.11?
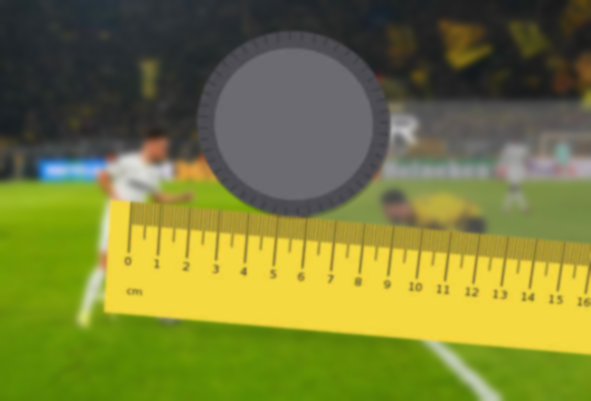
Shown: 6.5
